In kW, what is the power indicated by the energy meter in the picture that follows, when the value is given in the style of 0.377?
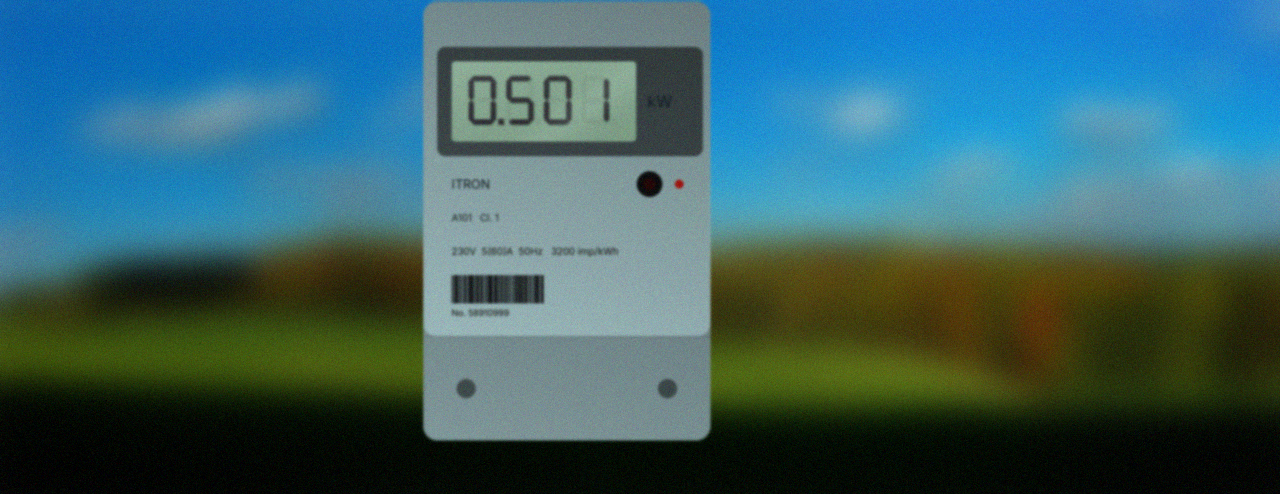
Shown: 0.501
